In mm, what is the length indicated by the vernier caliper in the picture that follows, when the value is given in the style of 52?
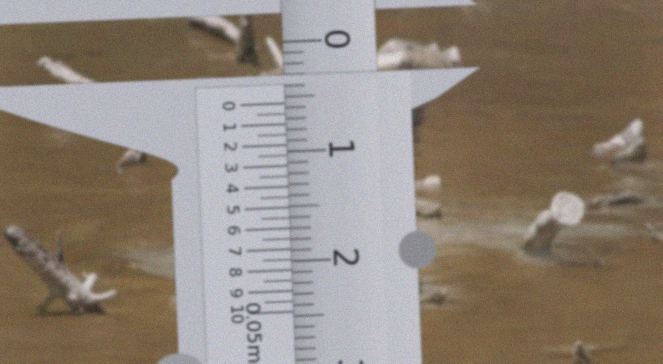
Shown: 5.6
